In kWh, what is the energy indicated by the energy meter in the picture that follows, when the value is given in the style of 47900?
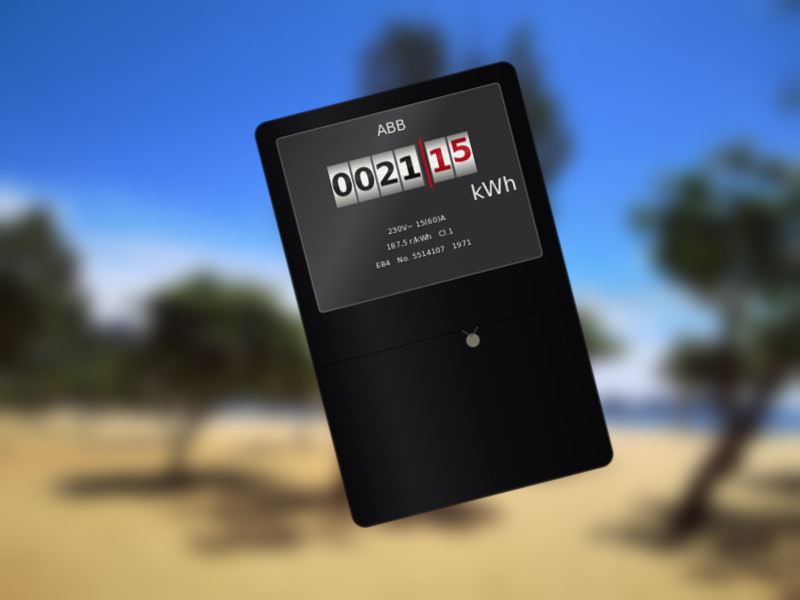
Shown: 21.15
